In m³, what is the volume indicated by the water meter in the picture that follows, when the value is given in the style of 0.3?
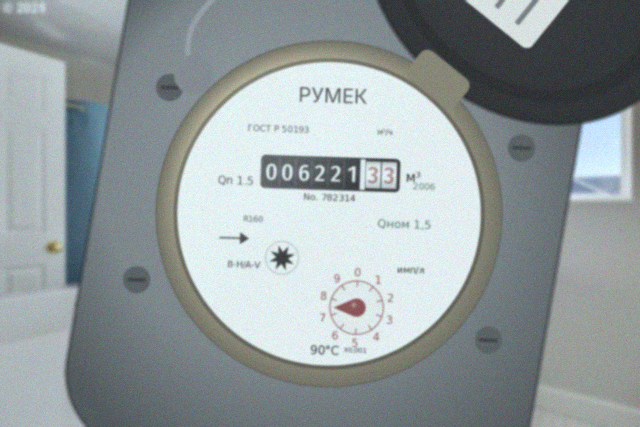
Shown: 6221.337
